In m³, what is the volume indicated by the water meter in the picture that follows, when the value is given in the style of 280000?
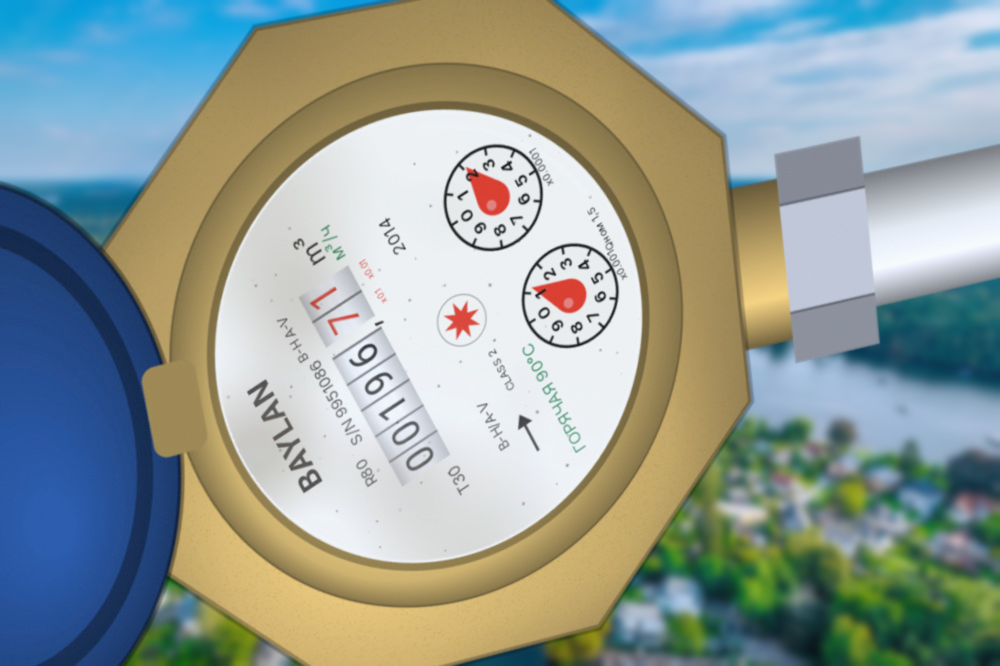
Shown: 196.7112
